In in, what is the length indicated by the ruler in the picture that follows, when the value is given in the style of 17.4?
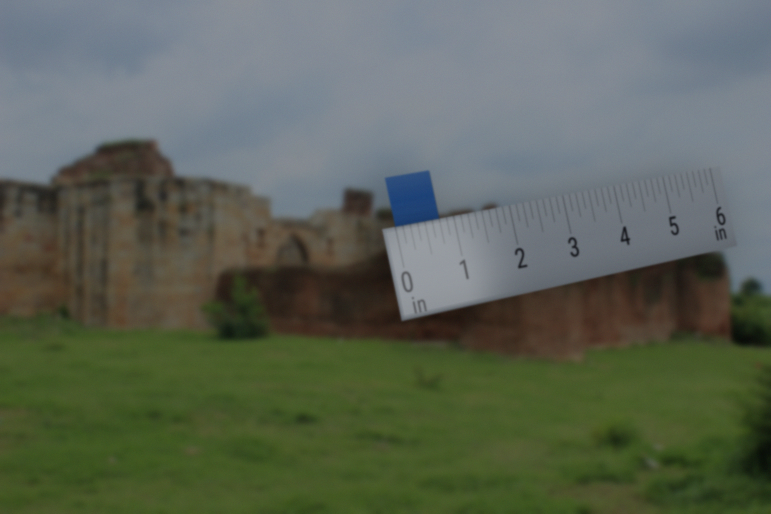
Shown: 0.75
